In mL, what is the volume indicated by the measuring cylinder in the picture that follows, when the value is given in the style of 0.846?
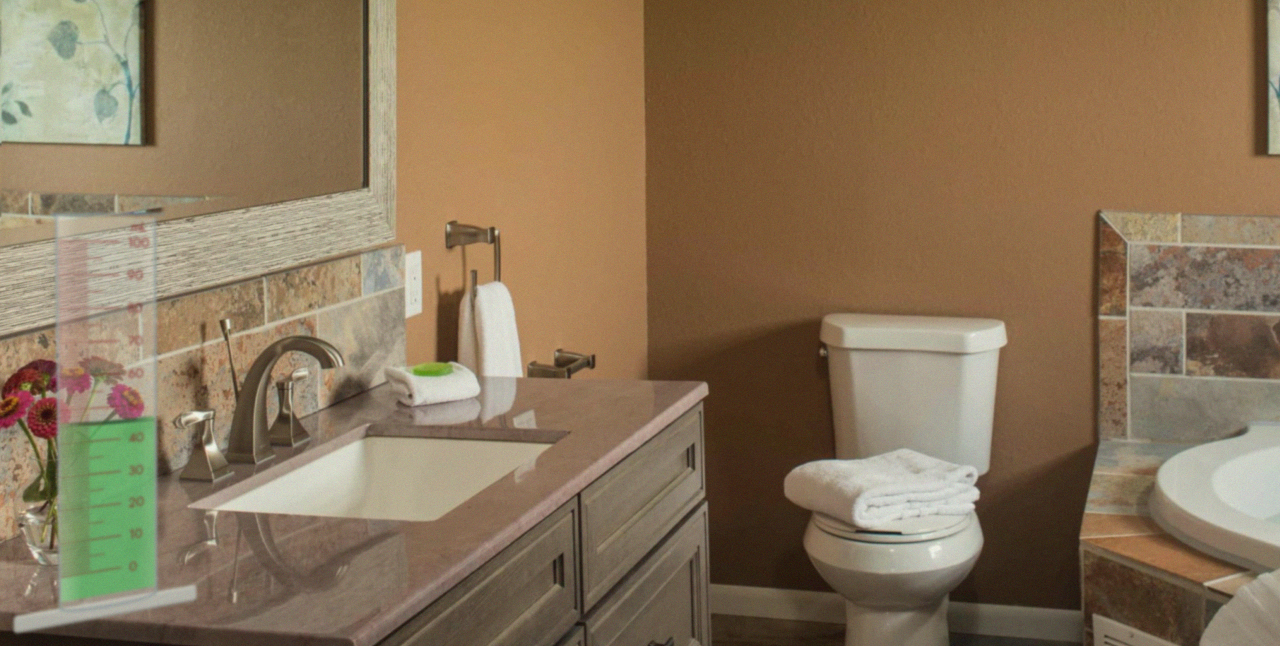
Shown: 45
